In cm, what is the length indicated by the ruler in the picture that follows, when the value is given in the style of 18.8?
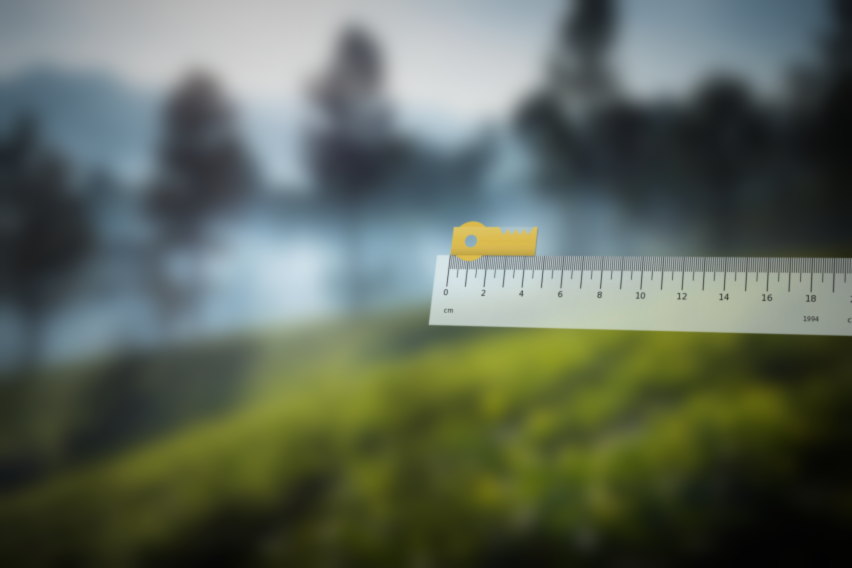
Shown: 4.5
